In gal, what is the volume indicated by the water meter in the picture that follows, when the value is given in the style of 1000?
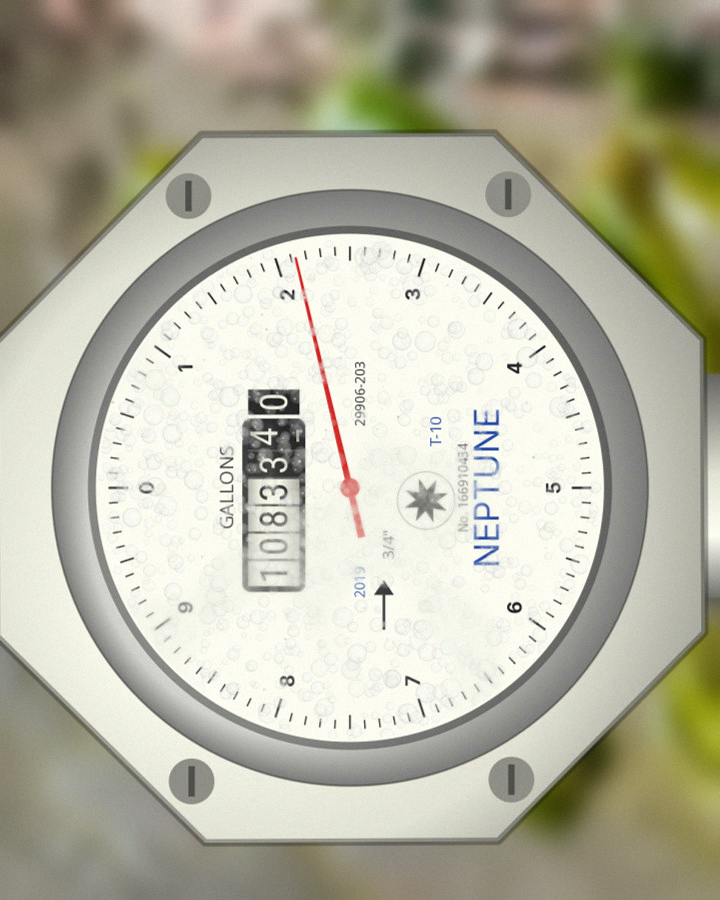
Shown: 1083342.1
